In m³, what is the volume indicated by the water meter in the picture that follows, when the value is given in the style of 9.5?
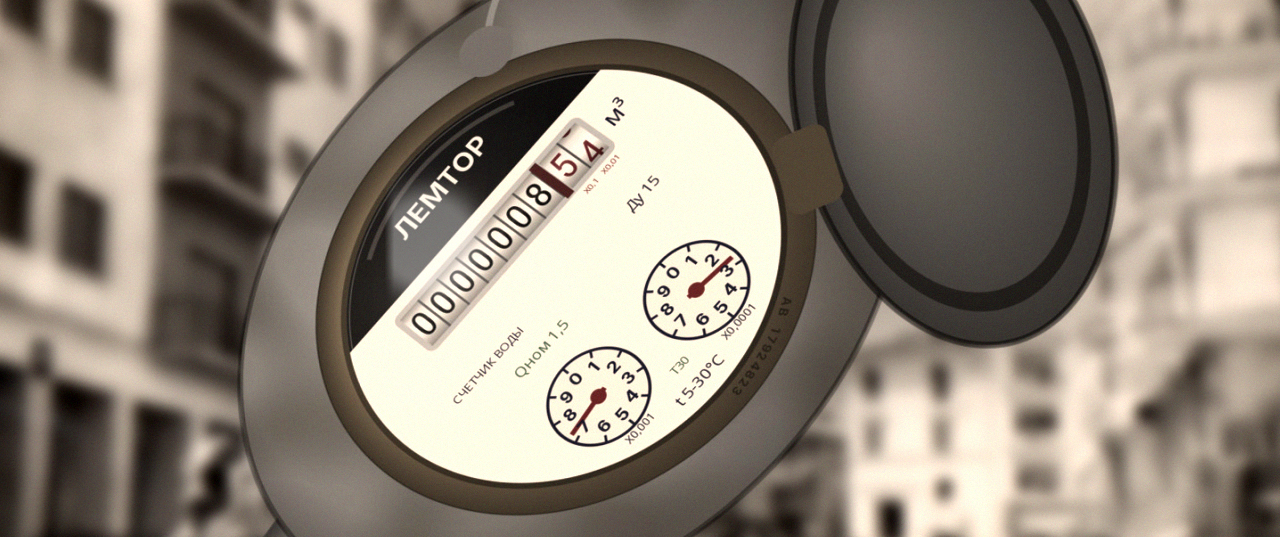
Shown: 8.5372
